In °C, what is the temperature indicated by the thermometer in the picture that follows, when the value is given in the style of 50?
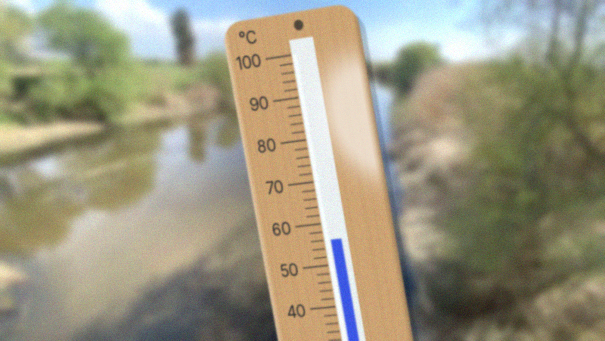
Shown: 56
